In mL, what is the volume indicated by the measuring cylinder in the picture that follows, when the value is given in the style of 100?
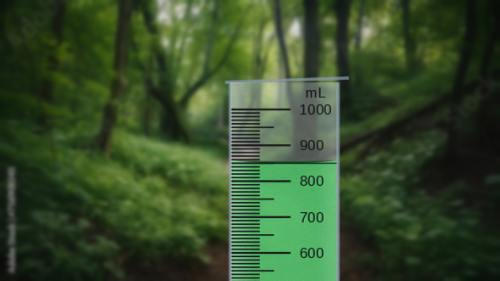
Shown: 850
